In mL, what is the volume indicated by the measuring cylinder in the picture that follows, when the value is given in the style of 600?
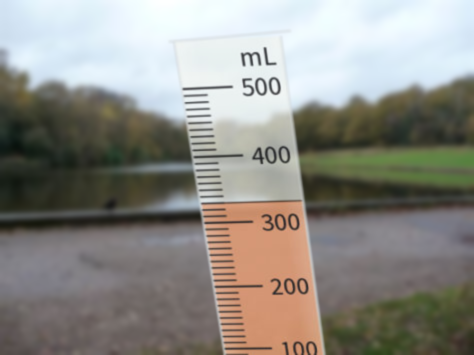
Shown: 330
